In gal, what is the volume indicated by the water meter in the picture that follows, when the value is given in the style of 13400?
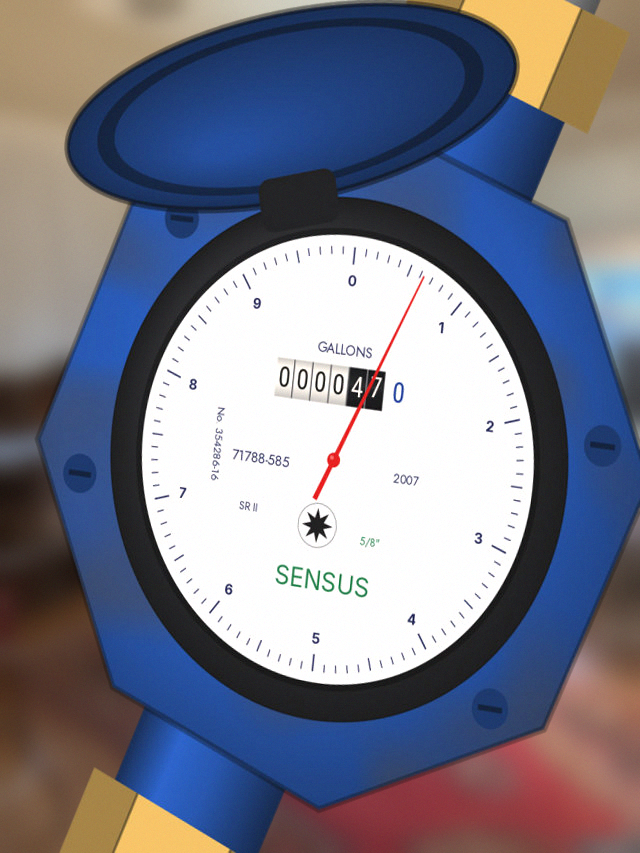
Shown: 470.6
